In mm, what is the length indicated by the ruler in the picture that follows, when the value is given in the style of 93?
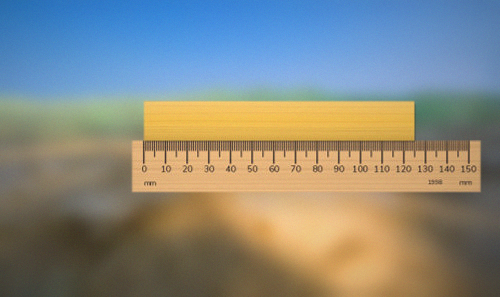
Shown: 125
